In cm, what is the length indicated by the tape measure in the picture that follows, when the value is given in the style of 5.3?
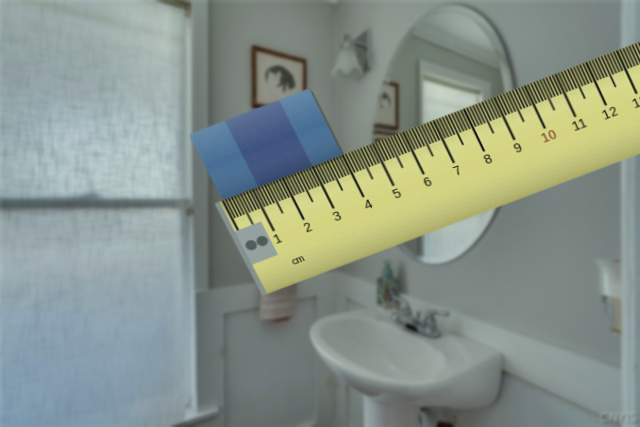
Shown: 4
